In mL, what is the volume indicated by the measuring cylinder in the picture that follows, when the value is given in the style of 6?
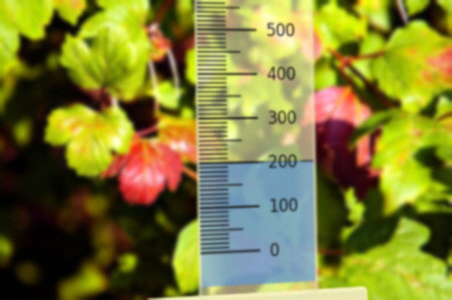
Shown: 200
